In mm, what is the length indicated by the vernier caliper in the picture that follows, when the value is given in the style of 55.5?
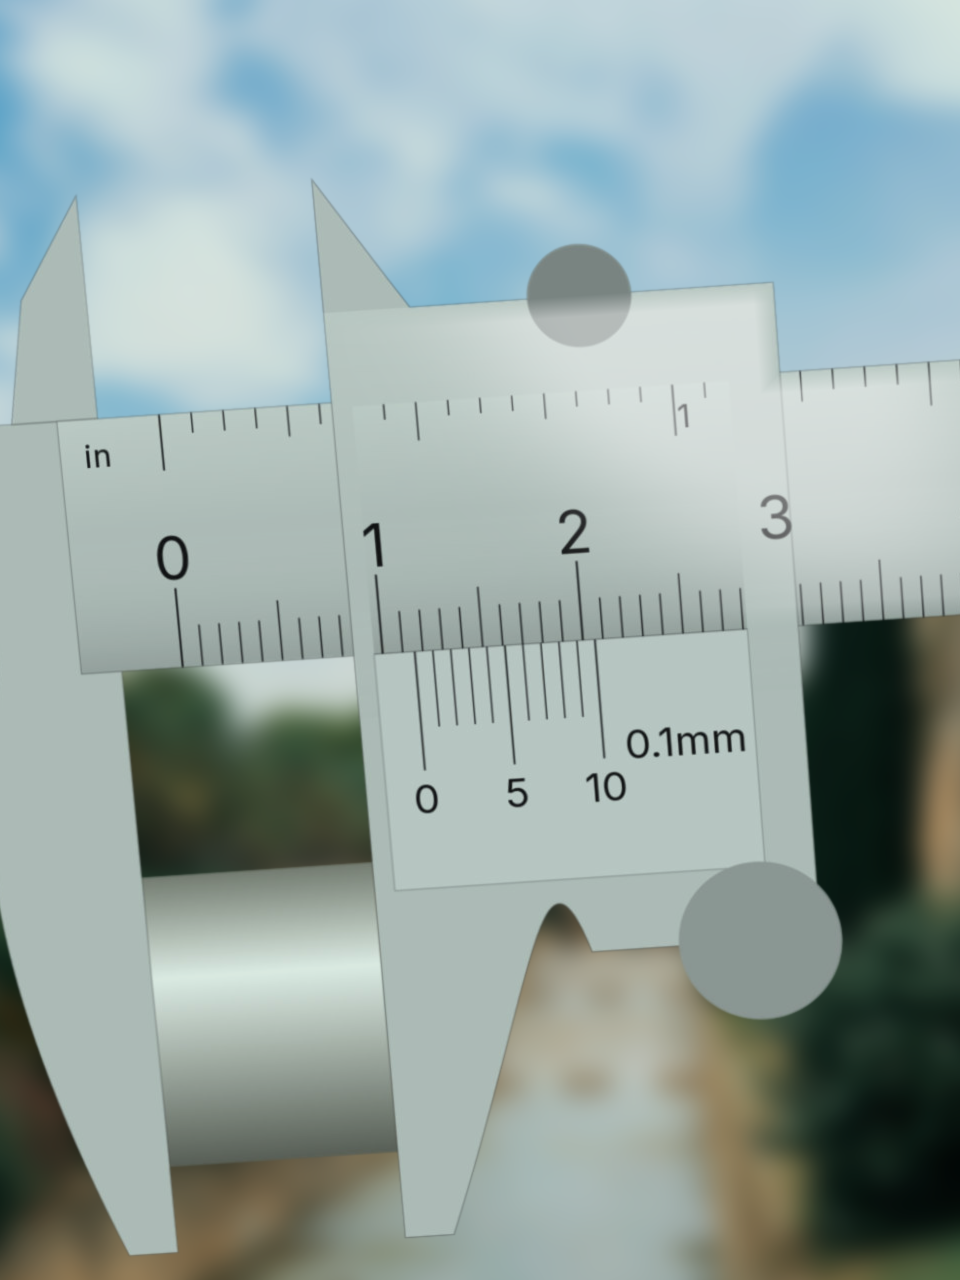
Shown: 11.6
